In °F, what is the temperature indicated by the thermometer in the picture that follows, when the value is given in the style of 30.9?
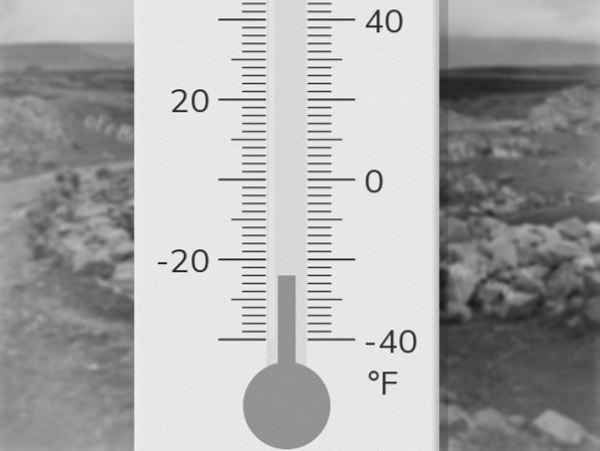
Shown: -24
